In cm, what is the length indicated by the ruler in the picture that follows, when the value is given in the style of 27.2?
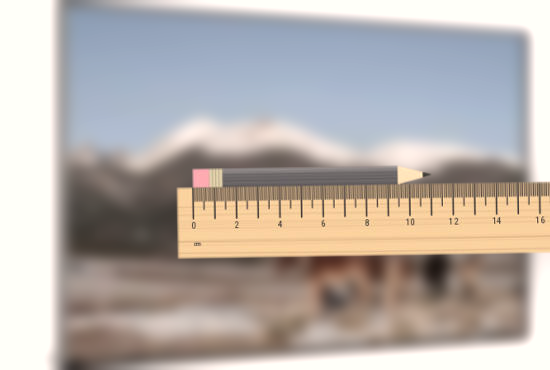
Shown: 11
